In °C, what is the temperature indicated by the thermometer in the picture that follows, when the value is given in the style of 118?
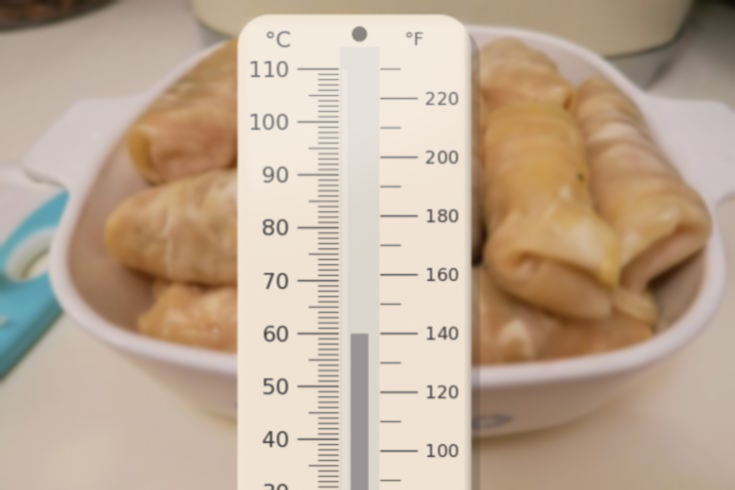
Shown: 60
